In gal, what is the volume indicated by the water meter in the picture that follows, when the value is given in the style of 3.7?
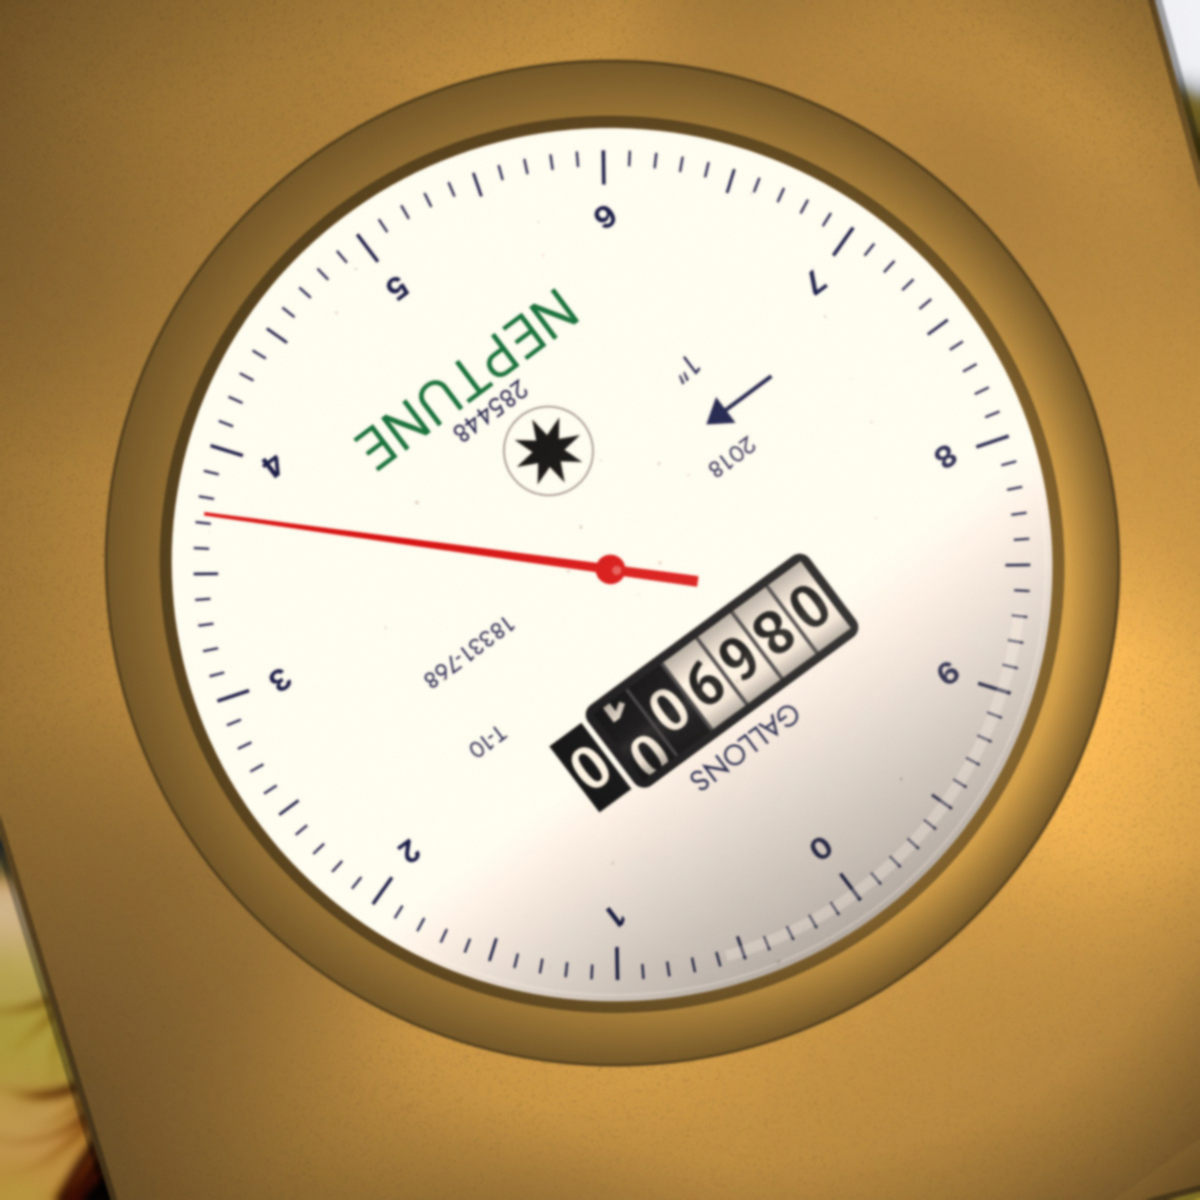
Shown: 869003.7
